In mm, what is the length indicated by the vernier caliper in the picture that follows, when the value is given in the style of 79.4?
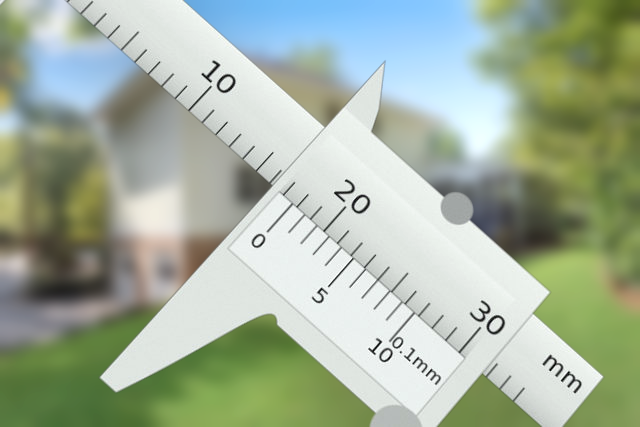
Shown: 17.7
